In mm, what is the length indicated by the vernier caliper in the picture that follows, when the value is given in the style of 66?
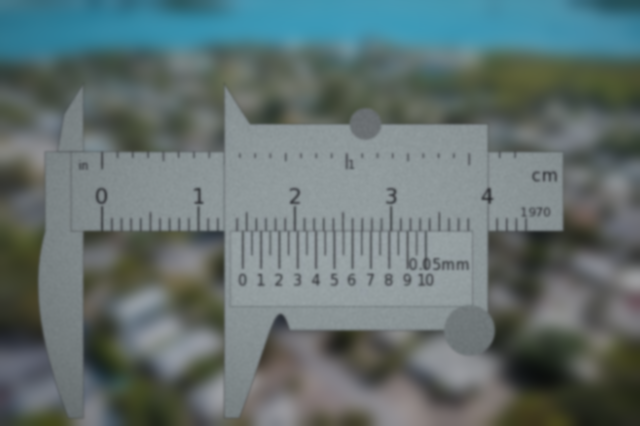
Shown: 14.6
